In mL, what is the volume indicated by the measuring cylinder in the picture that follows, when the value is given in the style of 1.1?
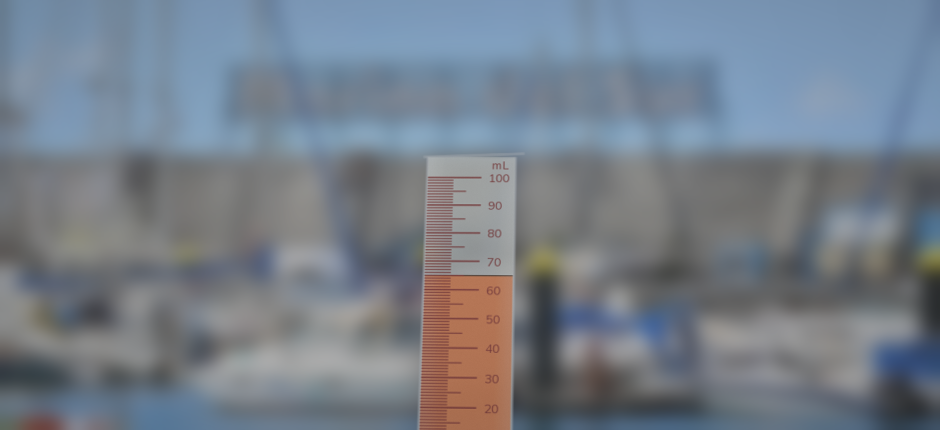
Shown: 65
